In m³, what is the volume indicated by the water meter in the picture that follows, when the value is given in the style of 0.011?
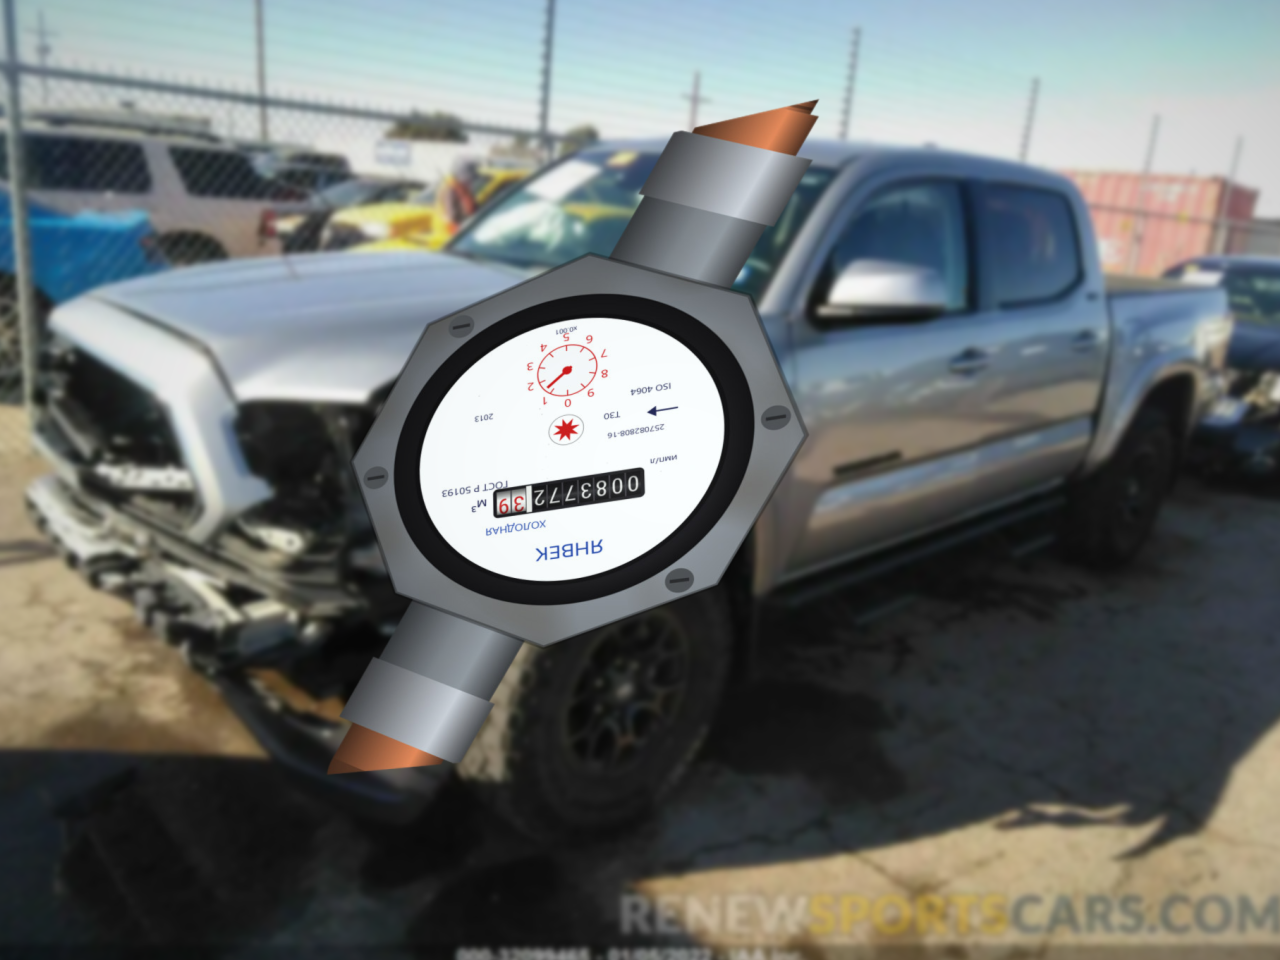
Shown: 83772.391
